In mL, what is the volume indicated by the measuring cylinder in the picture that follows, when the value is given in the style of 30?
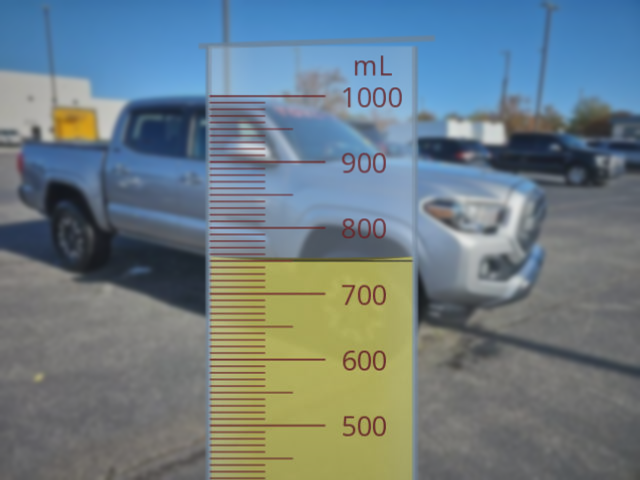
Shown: 750
